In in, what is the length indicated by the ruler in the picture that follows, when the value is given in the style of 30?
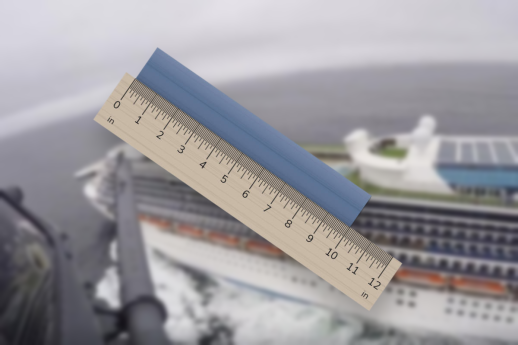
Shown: 10
